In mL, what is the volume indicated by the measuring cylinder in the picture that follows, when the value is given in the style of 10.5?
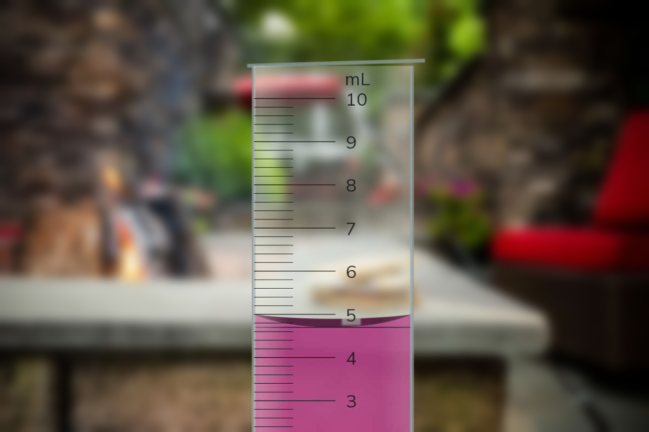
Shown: 4.7
